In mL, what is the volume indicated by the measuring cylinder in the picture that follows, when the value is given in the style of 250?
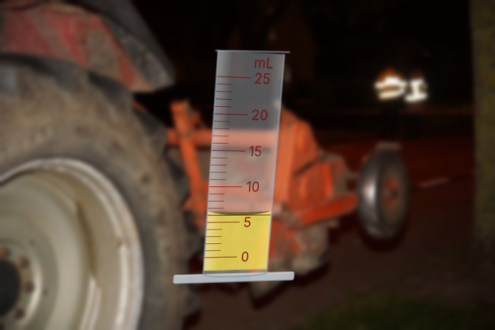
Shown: 6
